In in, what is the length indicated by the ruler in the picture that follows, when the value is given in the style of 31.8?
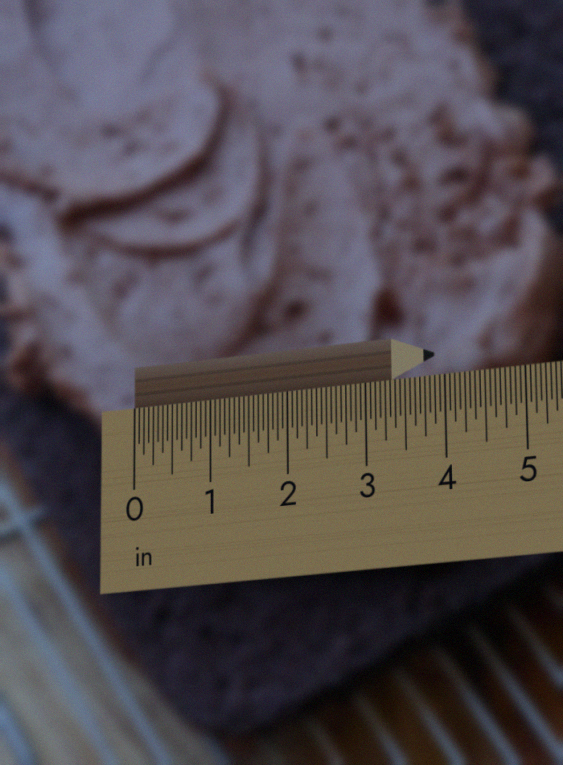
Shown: 3.875
